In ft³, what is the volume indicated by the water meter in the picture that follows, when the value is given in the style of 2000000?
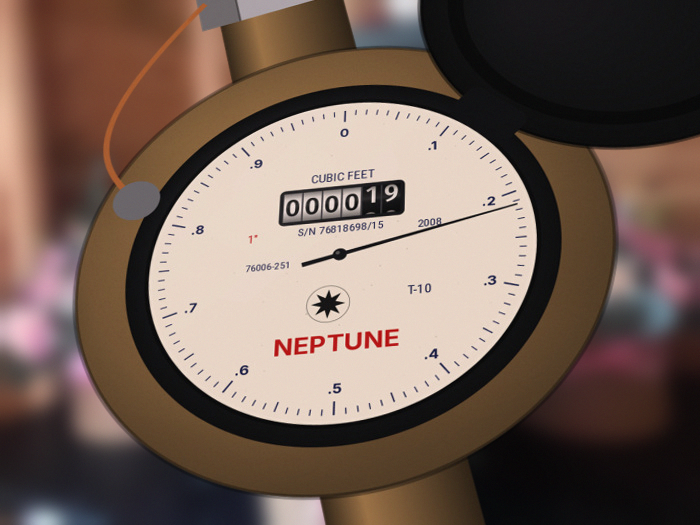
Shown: 19.21
